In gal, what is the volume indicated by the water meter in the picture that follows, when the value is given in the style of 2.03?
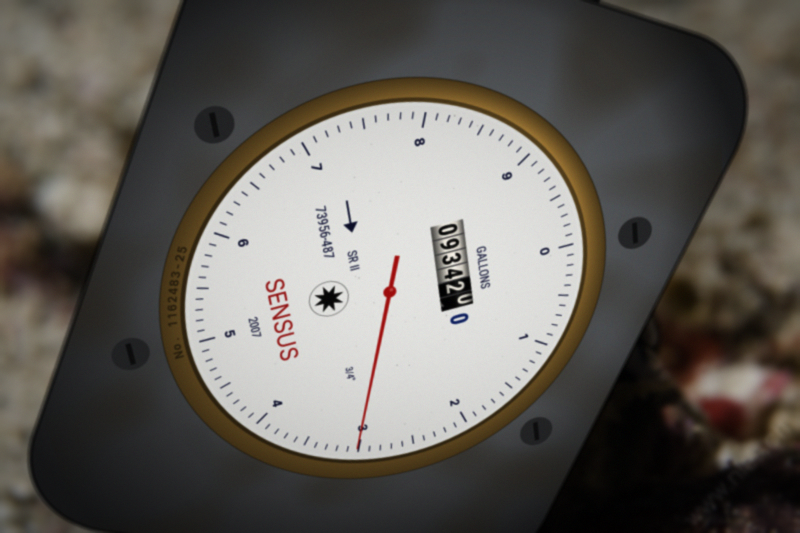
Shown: 934203.0
